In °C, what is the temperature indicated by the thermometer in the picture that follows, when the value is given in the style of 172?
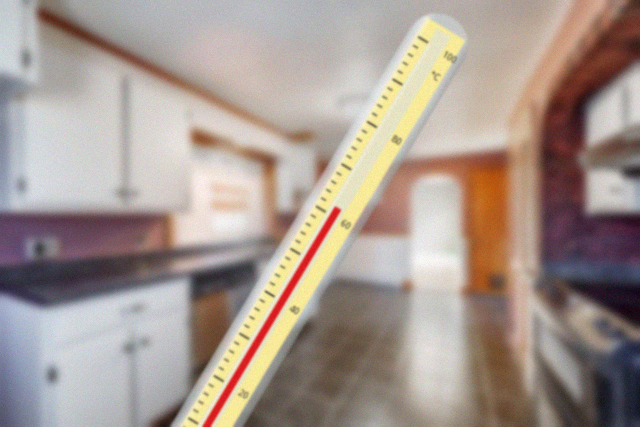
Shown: 62
